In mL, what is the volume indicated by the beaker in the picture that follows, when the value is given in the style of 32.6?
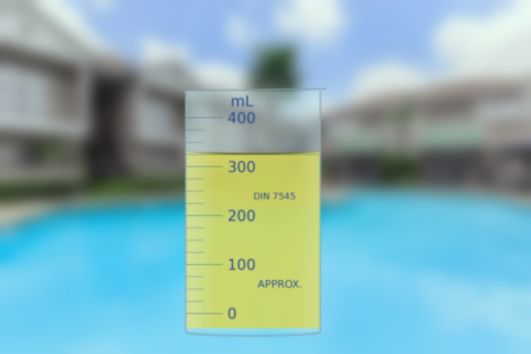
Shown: 325
